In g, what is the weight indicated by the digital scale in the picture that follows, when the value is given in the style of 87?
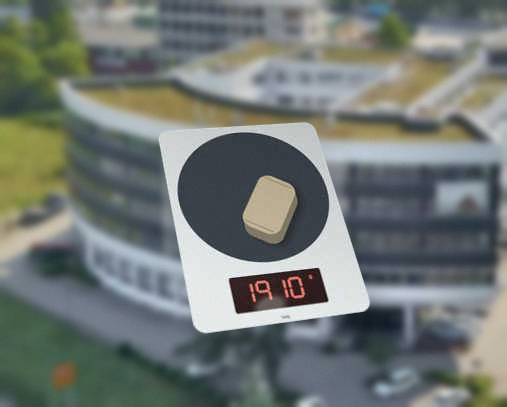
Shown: 1910
